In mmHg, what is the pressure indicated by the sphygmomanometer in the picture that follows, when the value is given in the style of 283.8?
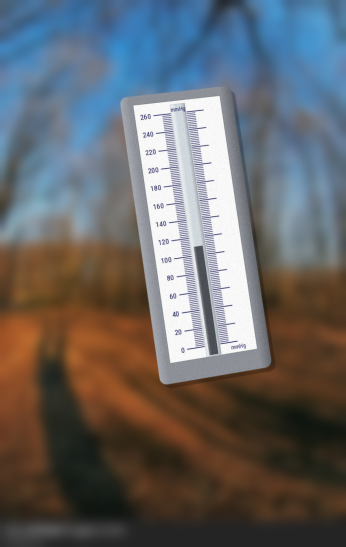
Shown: 110
